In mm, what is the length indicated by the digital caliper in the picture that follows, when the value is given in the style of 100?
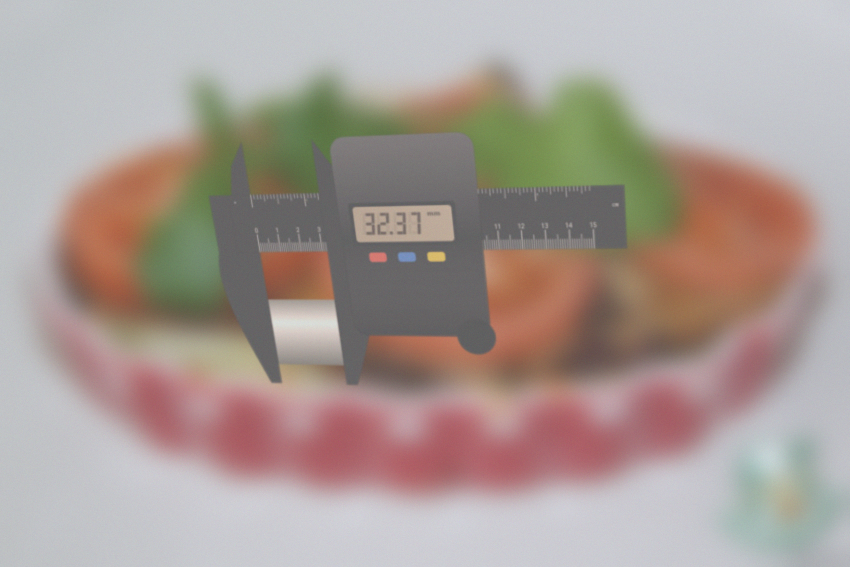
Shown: 32.37
